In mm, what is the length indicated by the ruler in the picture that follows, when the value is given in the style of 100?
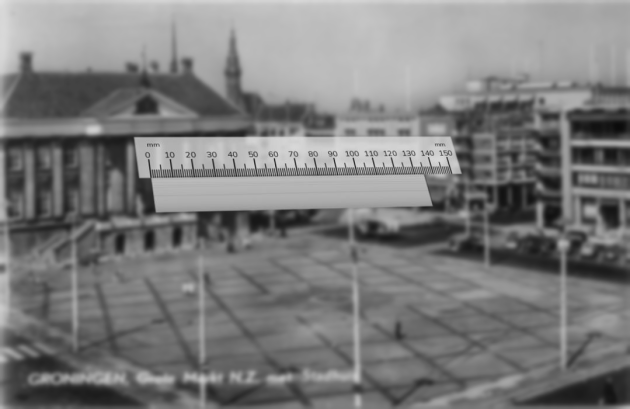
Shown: 135
